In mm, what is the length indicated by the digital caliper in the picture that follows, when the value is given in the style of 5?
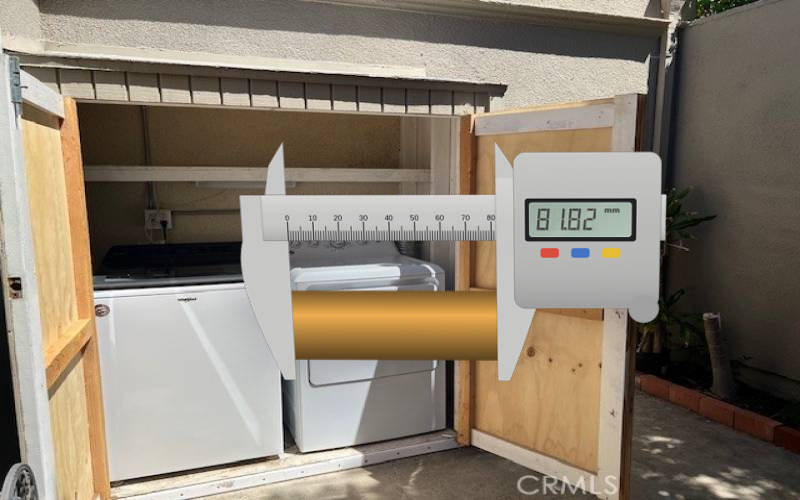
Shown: 81.82
